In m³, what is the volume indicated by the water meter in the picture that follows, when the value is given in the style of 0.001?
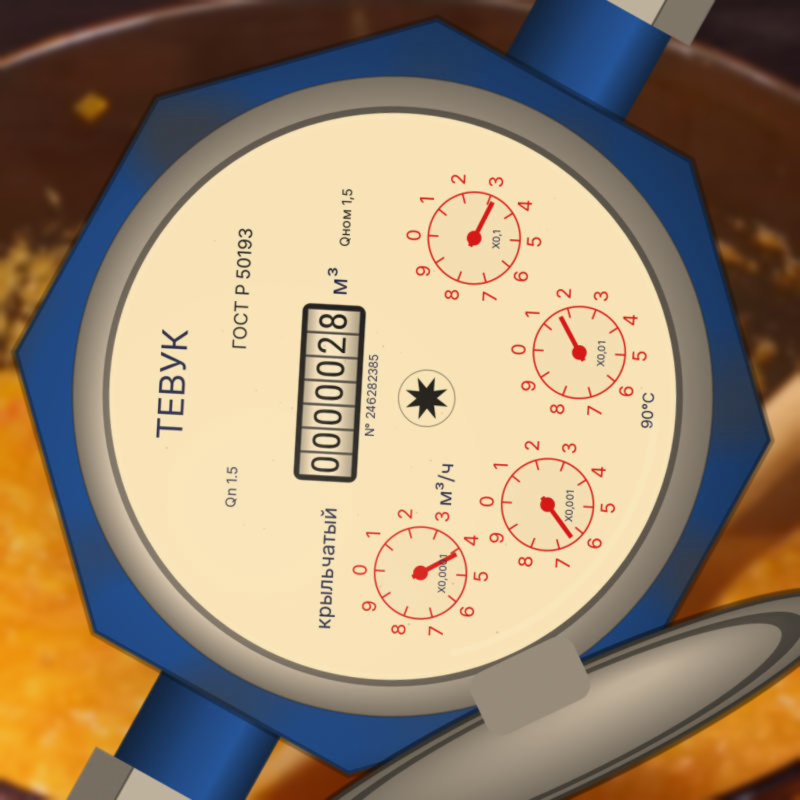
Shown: 28.3164
